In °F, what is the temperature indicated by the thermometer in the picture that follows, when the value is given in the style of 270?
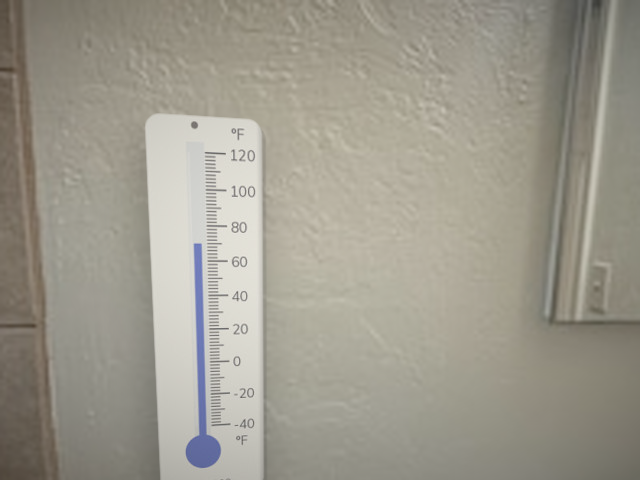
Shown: 70
